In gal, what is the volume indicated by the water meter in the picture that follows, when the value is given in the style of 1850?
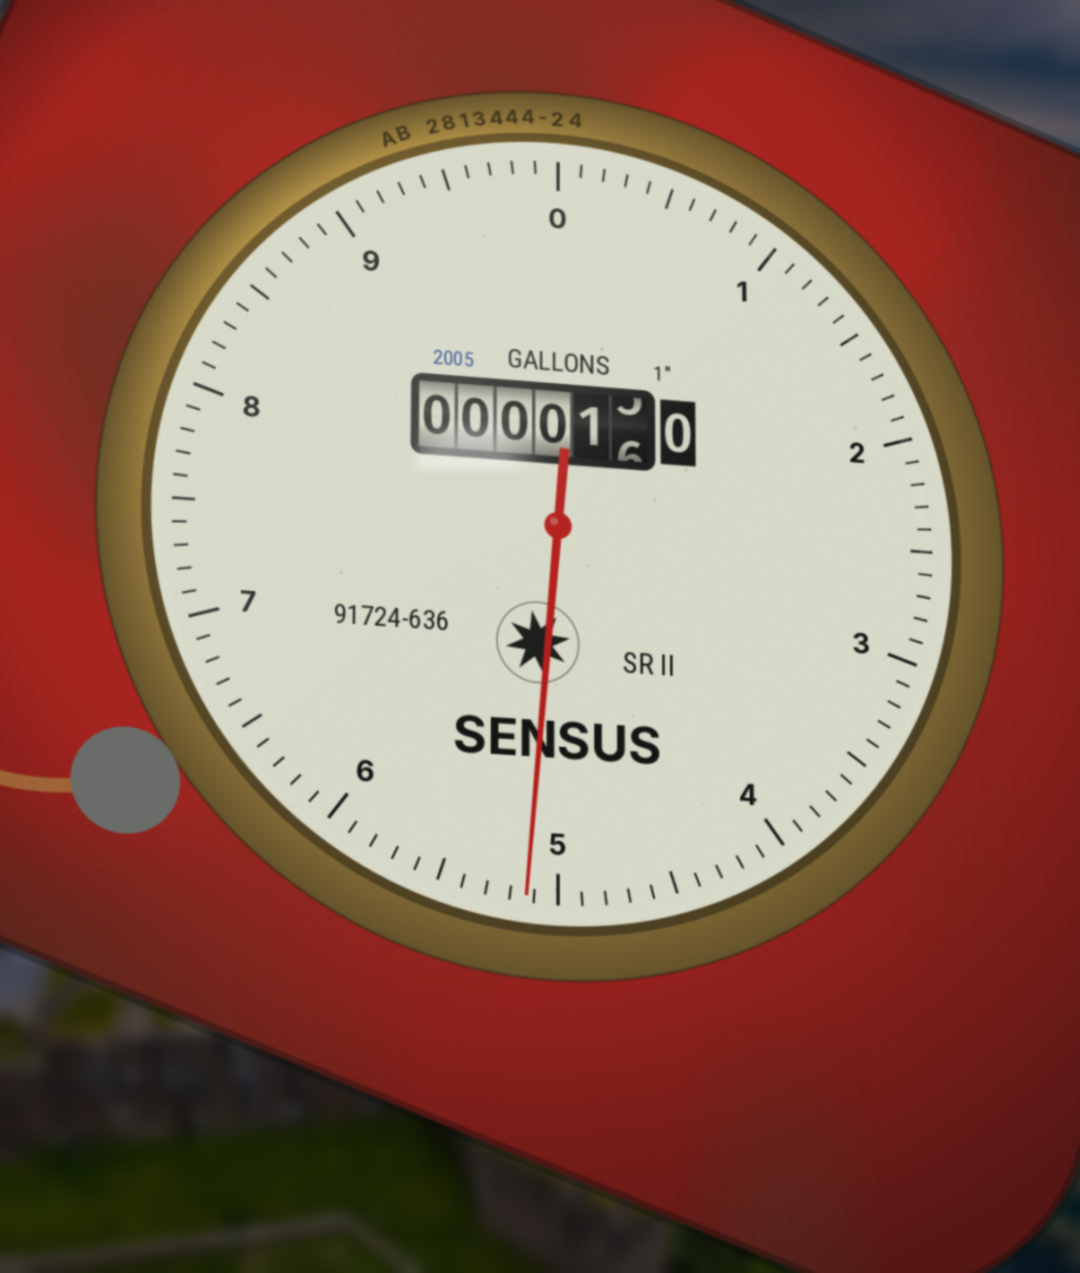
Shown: 155.1
